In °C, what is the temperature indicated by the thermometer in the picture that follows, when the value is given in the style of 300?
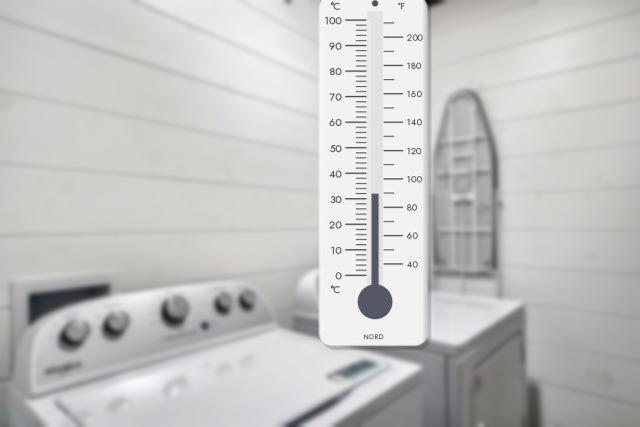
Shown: 32
